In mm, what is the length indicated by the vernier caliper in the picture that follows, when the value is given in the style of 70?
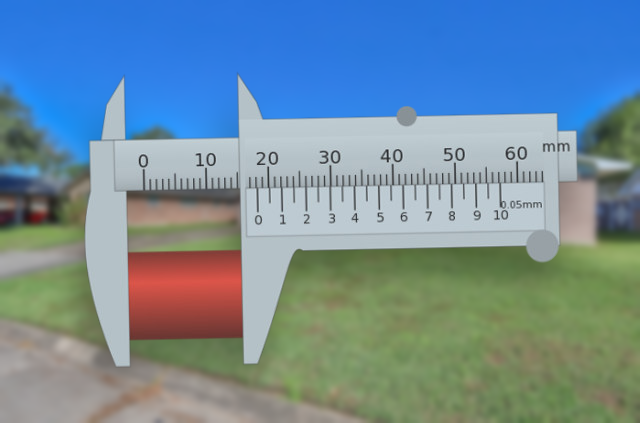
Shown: 18.2
